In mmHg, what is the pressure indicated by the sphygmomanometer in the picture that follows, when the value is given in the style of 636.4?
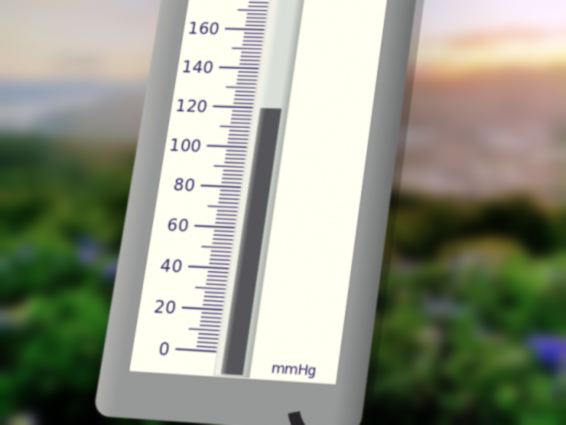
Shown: 120
